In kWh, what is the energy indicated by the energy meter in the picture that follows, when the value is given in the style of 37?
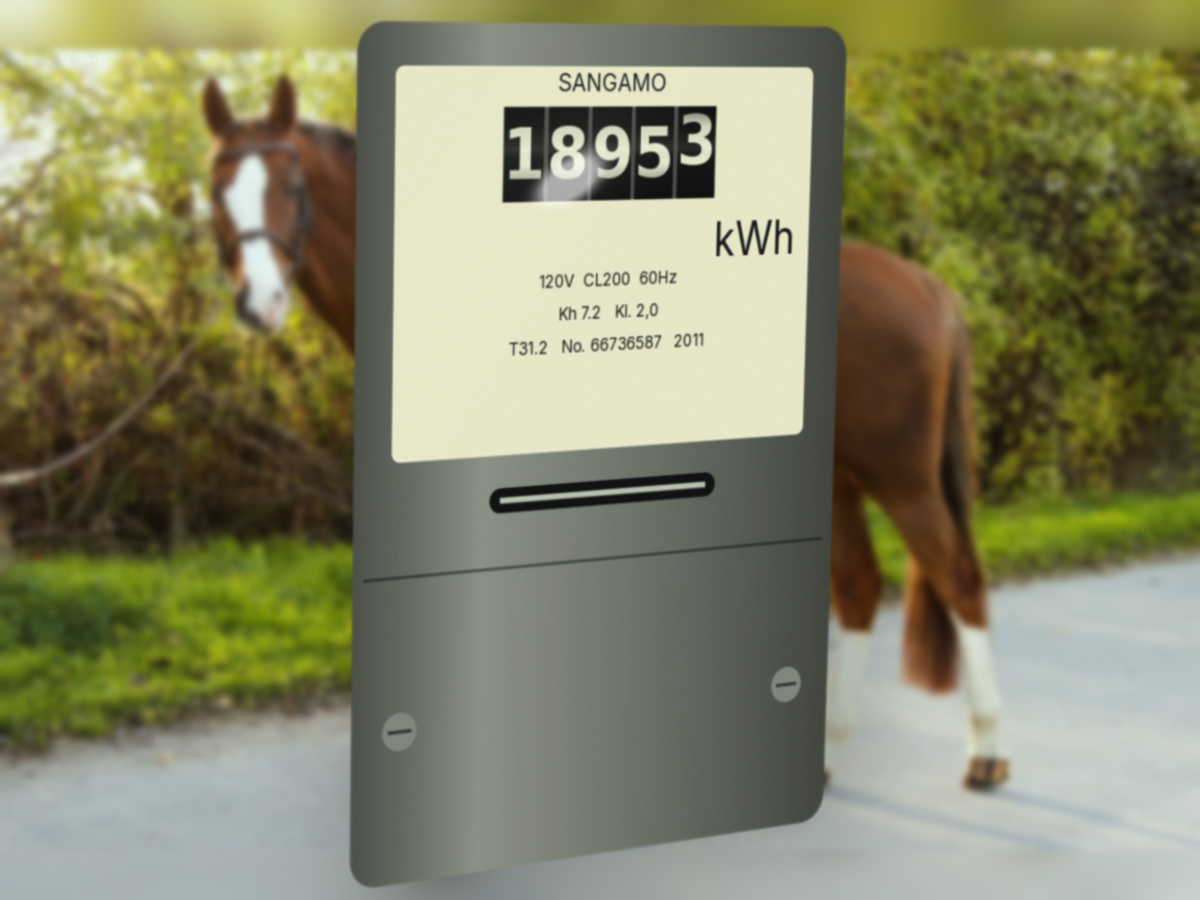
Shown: 18953
